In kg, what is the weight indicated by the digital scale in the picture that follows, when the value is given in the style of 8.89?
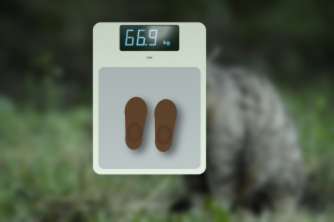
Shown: 66.9
